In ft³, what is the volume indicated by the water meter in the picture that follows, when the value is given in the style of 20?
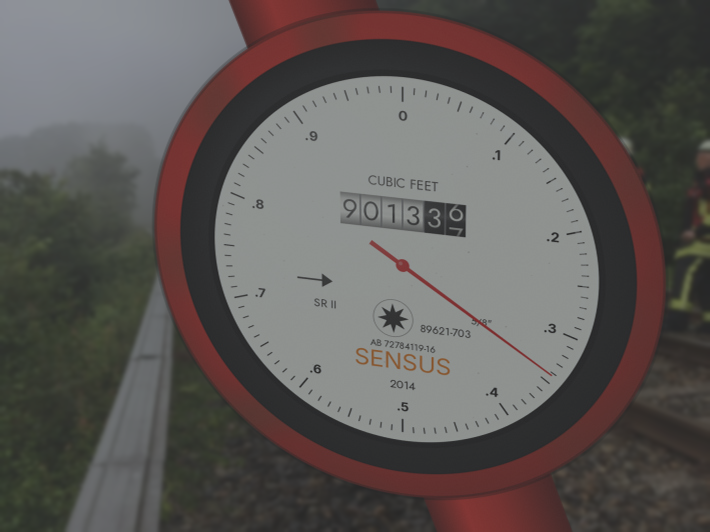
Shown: 901336.34
